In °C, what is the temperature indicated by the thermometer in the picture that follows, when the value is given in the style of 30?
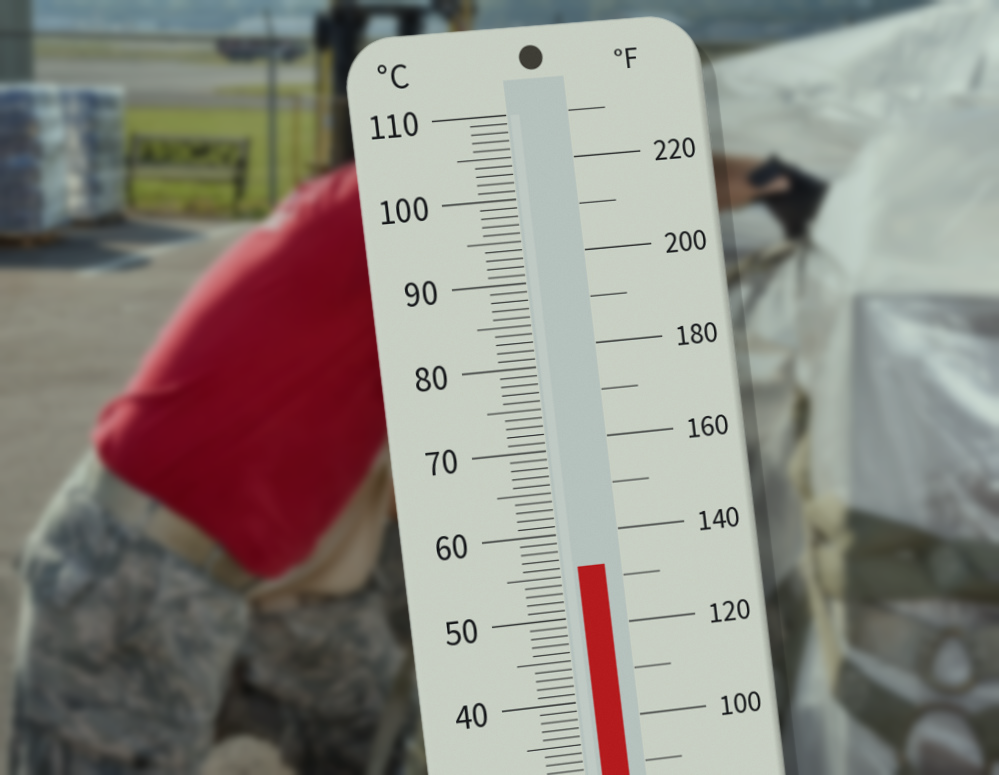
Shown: 56
